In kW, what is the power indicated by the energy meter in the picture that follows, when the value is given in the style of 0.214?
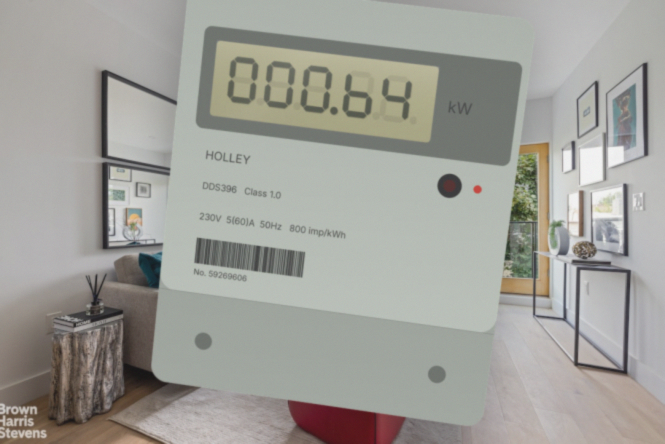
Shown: 0.64
